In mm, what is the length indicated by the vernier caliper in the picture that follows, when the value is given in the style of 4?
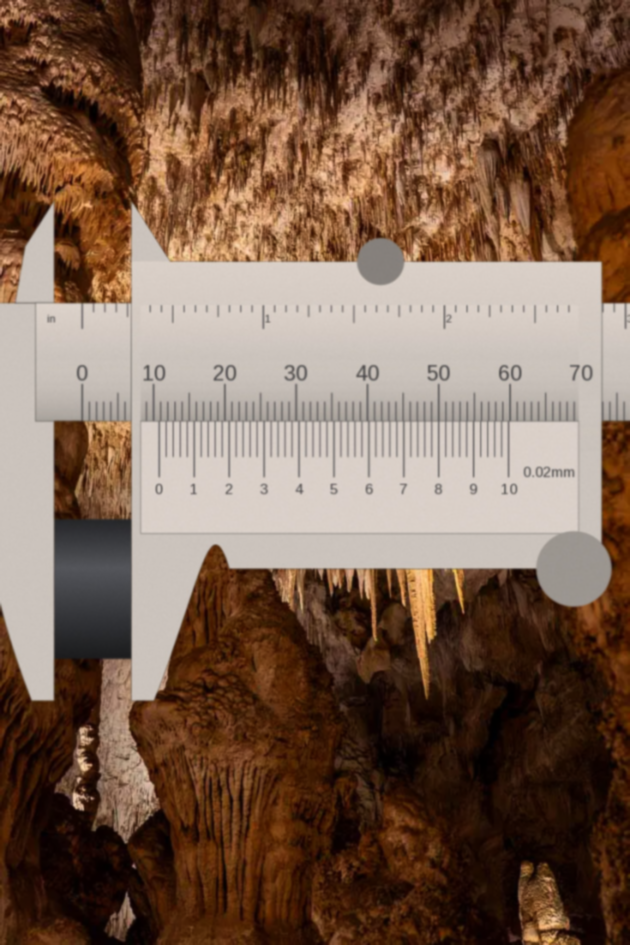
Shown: 10.8
